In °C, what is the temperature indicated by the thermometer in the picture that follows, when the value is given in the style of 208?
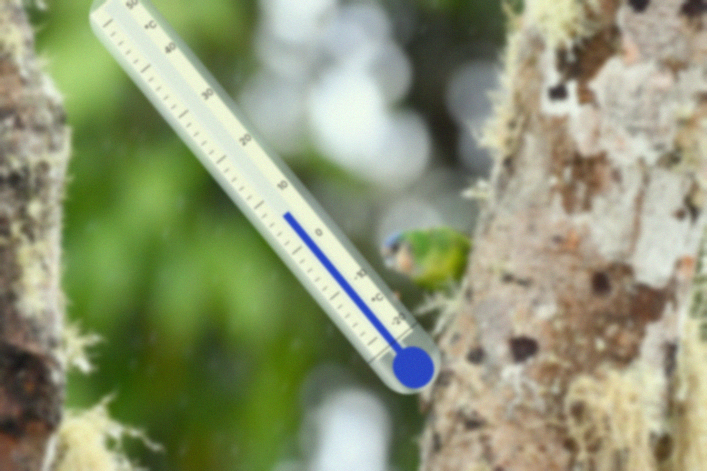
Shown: 6
